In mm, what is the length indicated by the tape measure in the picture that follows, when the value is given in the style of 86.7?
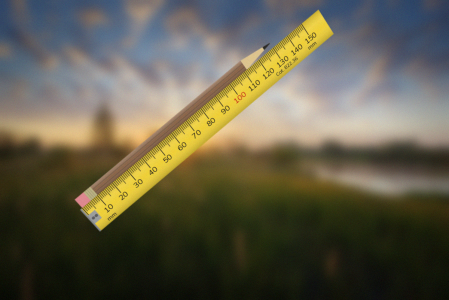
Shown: 130
